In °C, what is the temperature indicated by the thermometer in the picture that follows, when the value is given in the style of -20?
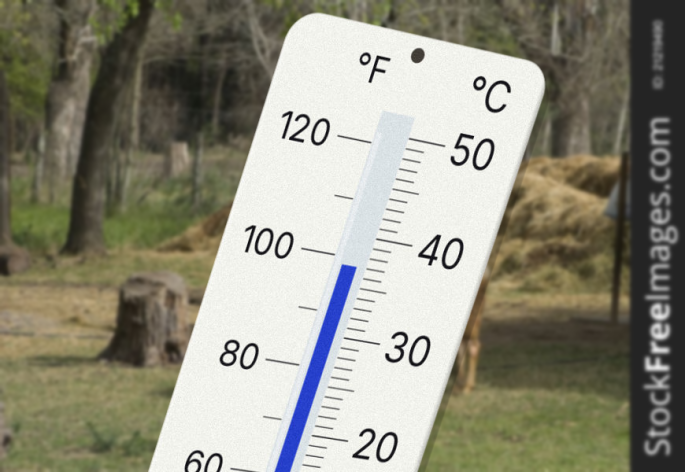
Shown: 37
